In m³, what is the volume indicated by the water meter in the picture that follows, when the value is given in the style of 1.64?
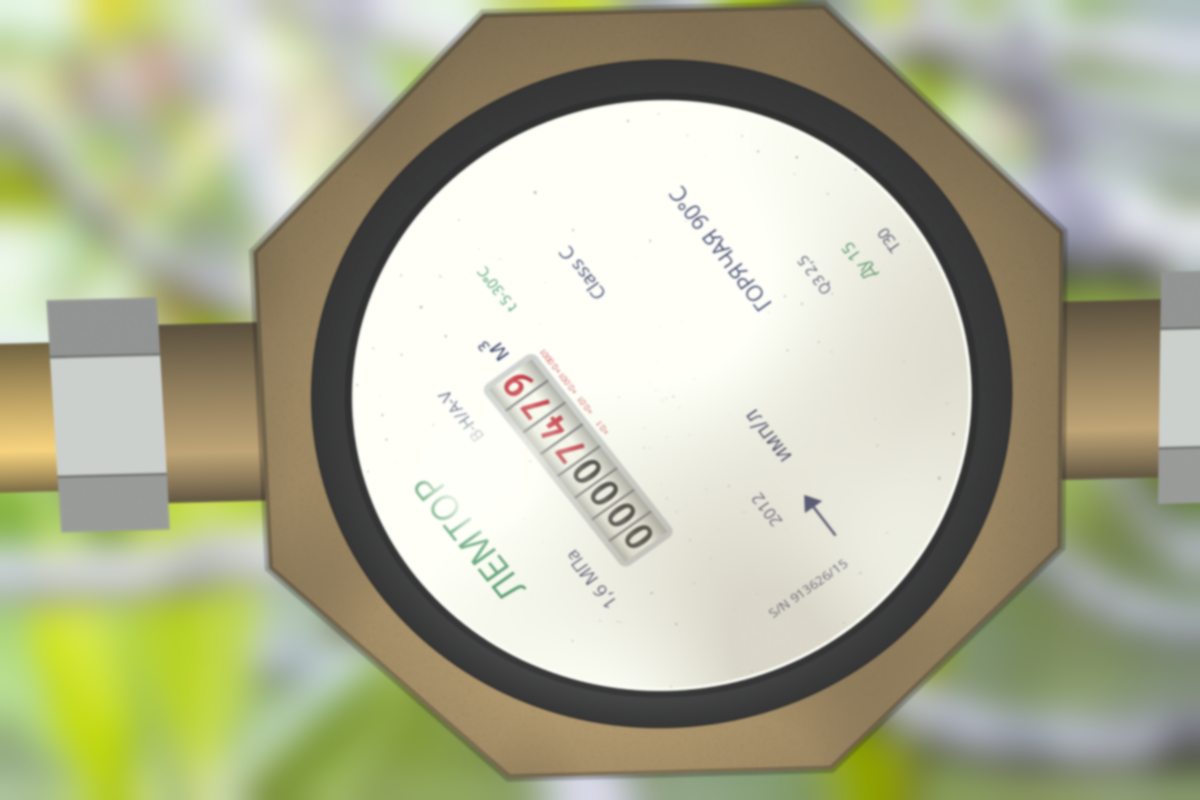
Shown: 0.7479
